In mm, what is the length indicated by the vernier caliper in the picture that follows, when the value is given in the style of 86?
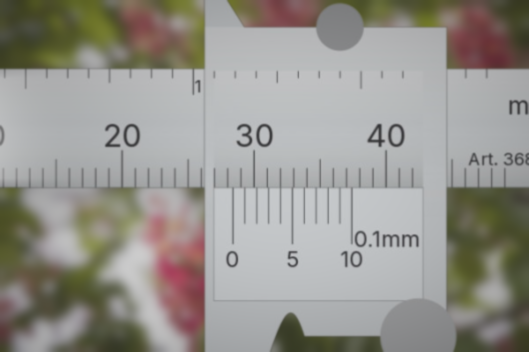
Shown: 28.4
